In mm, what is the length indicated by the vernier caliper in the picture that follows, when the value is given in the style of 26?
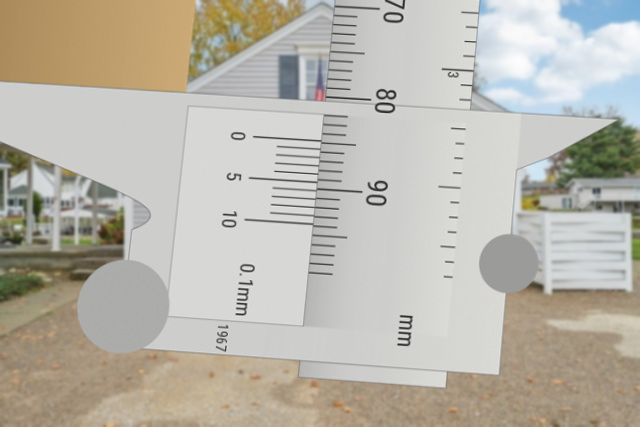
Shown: 84.8
